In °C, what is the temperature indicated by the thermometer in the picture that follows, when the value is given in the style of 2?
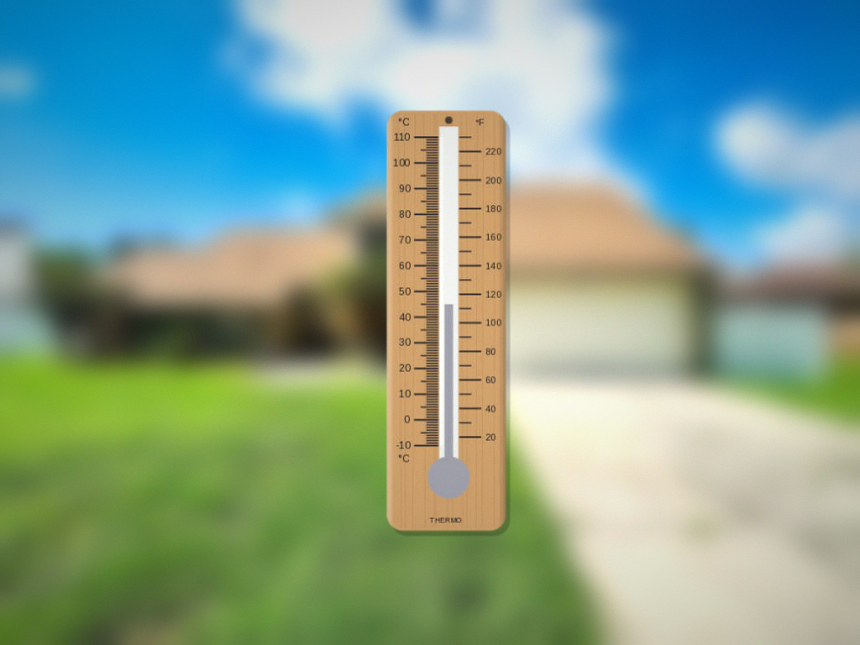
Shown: 45
